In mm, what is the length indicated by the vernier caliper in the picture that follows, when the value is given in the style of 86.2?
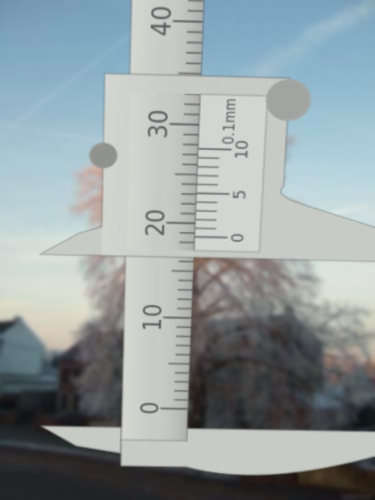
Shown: 18.6
